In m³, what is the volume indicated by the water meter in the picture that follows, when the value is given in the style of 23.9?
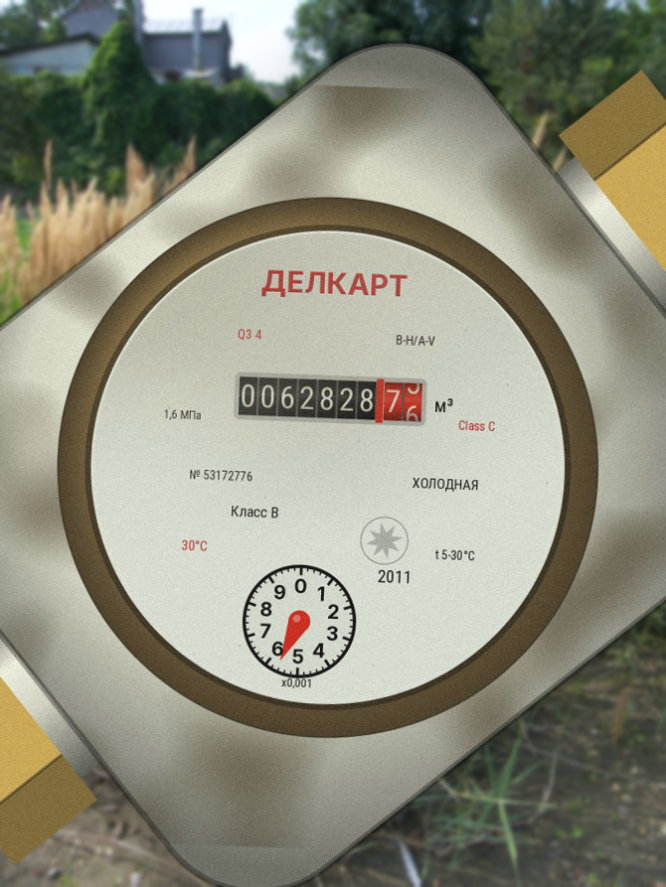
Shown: 62828.755
